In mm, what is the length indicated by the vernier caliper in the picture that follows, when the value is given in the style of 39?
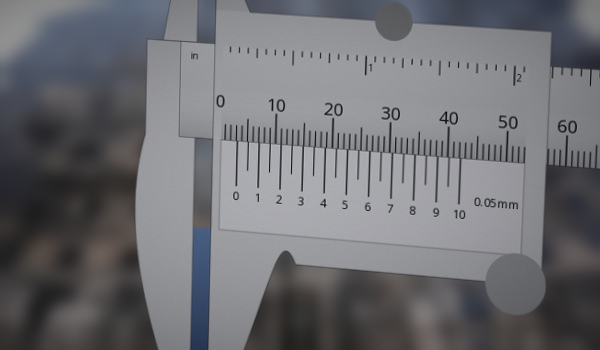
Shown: 3.2
